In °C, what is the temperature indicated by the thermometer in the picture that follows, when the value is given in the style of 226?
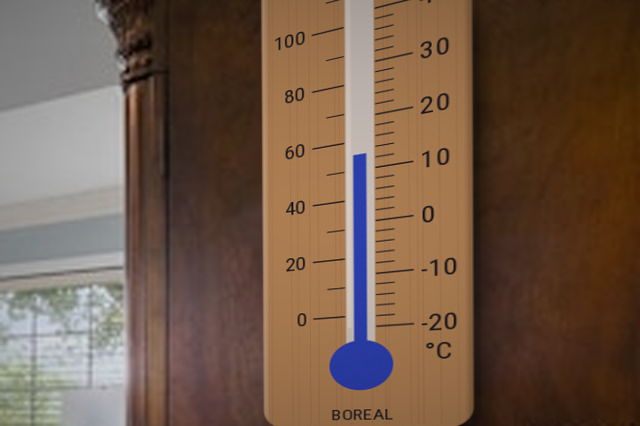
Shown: 13
